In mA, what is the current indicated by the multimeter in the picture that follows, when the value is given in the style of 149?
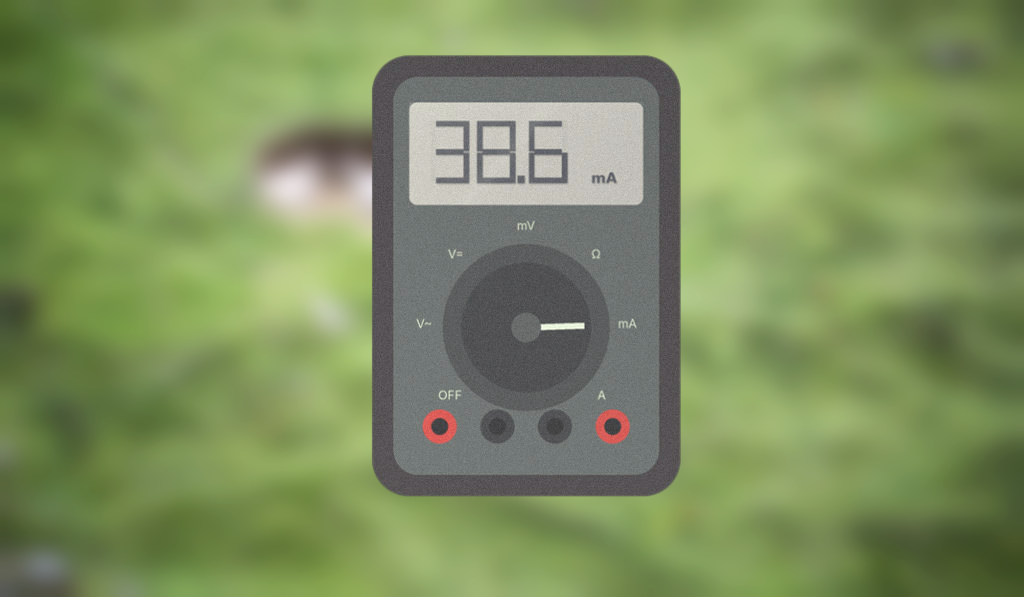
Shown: 38.6
